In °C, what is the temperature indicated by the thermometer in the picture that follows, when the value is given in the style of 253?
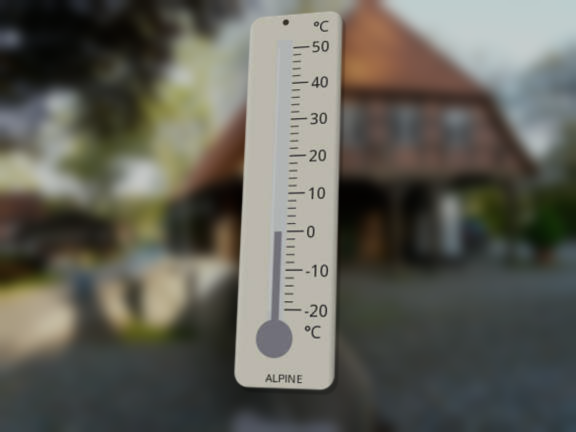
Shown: 0
